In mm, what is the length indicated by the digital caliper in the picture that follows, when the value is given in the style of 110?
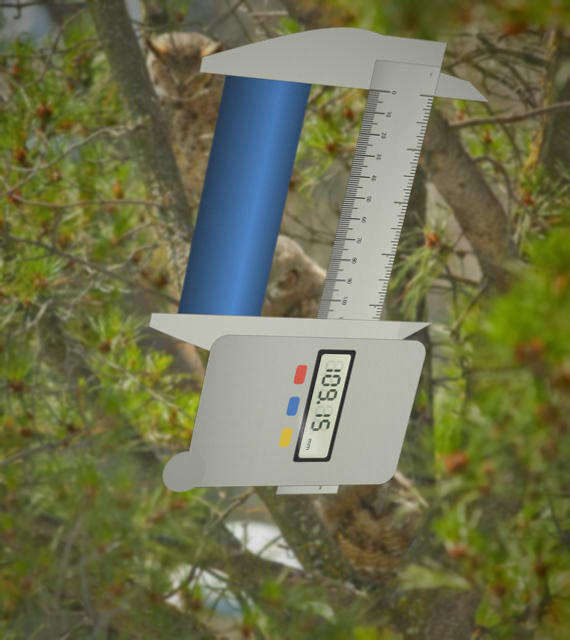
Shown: 109.15
